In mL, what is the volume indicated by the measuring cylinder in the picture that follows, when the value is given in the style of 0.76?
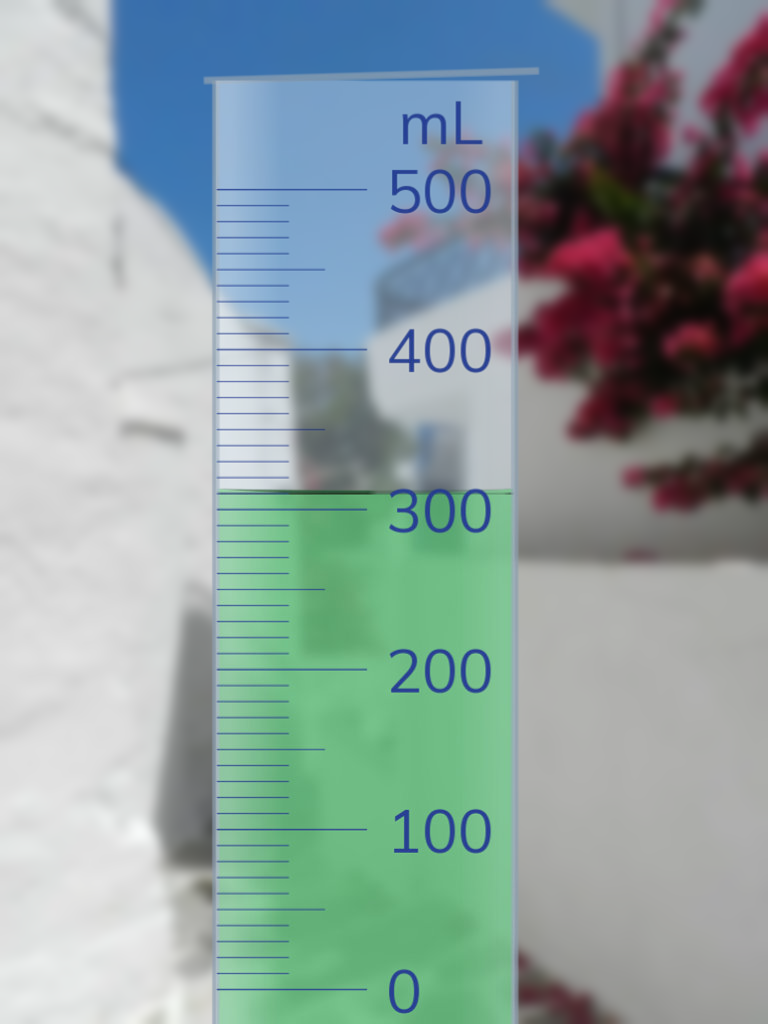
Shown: 310
